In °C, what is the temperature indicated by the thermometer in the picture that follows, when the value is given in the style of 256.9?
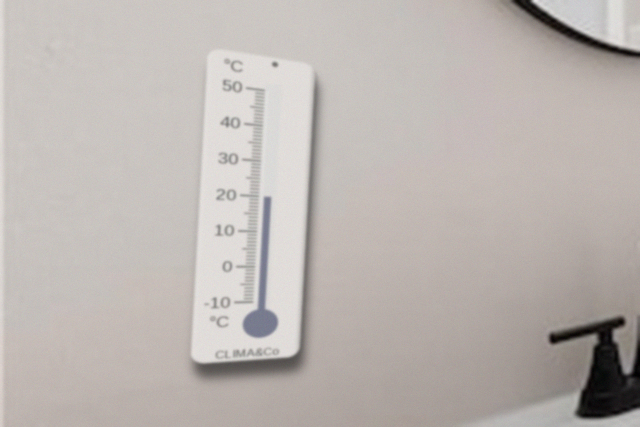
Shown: 20
